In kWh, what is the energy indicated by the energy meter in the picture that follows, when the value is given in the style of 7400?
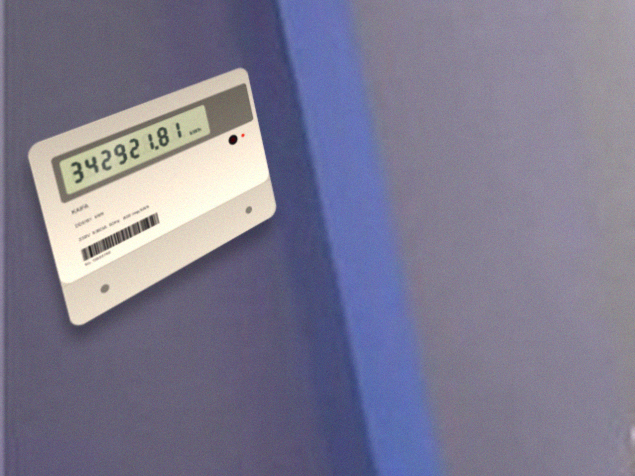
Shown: 342921.81
